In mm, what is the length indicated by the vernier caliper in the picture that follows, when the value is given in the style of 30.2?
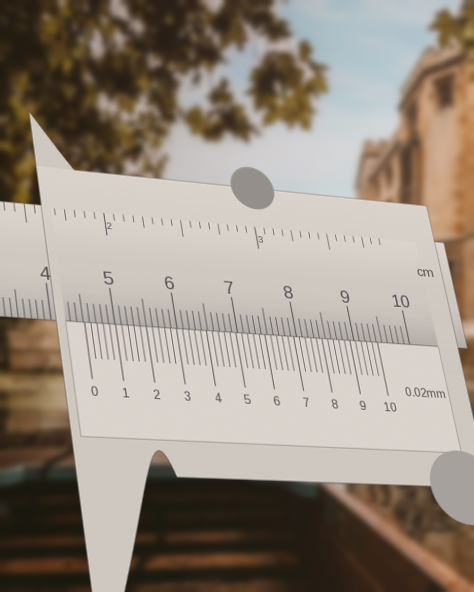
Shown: 45.2
